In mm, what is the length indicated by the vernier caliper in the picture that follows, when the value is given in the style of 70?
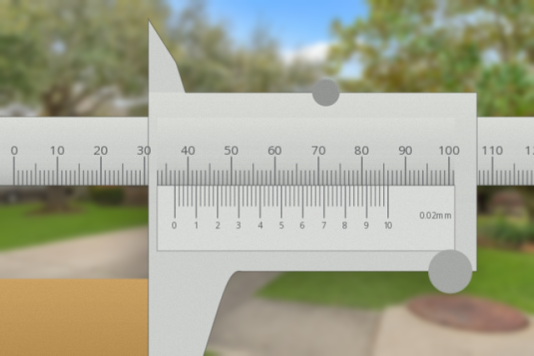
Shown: 37.0
